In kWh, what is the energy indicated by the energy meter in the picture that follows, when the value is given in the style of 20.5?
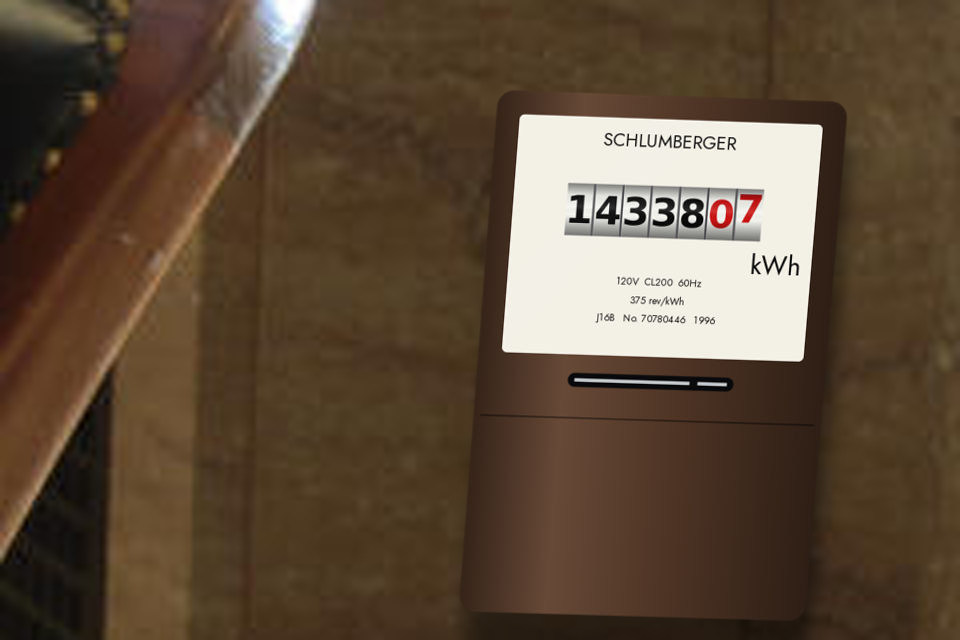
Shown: 14338.07
